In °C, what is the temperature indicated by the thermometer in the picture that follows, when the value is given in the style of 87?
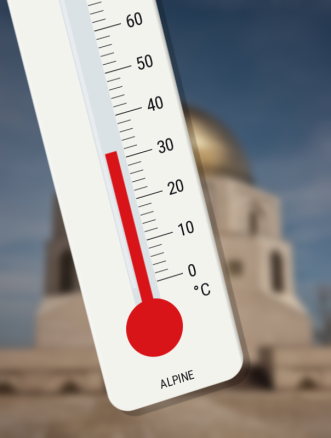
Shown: 32
